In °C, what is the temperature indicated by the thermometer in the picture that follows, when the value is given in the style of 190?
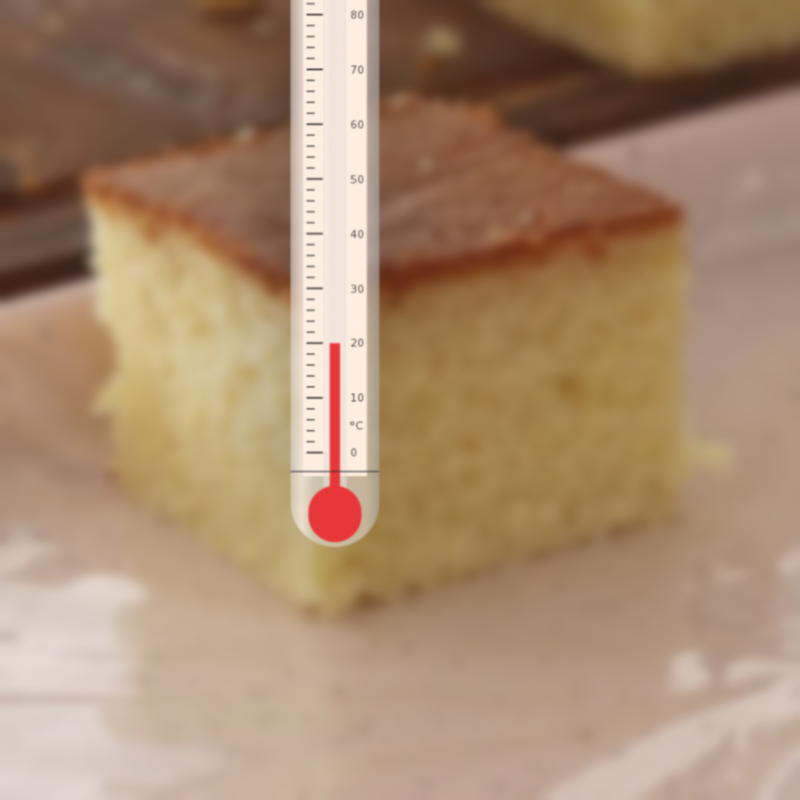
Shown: 20
